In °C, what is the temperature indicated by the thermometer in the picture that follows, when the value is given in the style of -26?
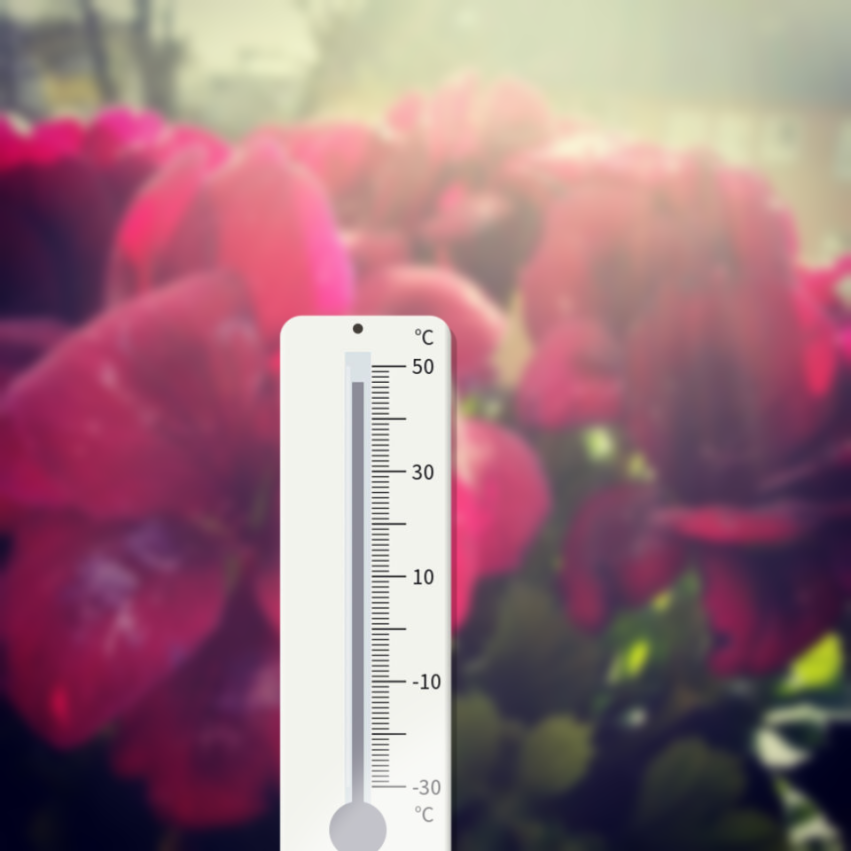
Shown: 47
